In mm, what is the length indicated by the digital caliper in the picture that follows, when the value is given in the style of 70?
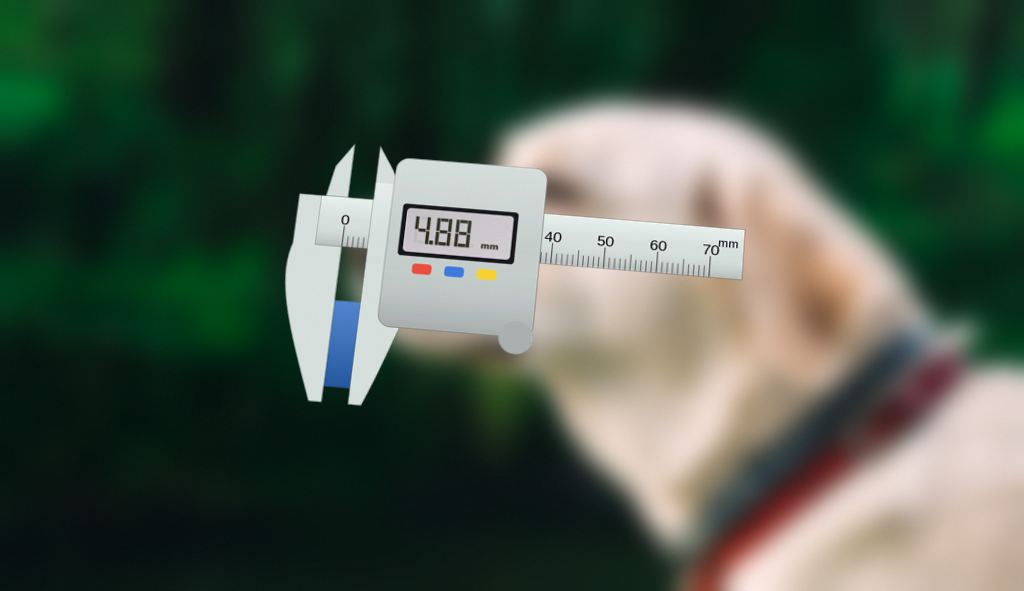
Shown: 4.88
